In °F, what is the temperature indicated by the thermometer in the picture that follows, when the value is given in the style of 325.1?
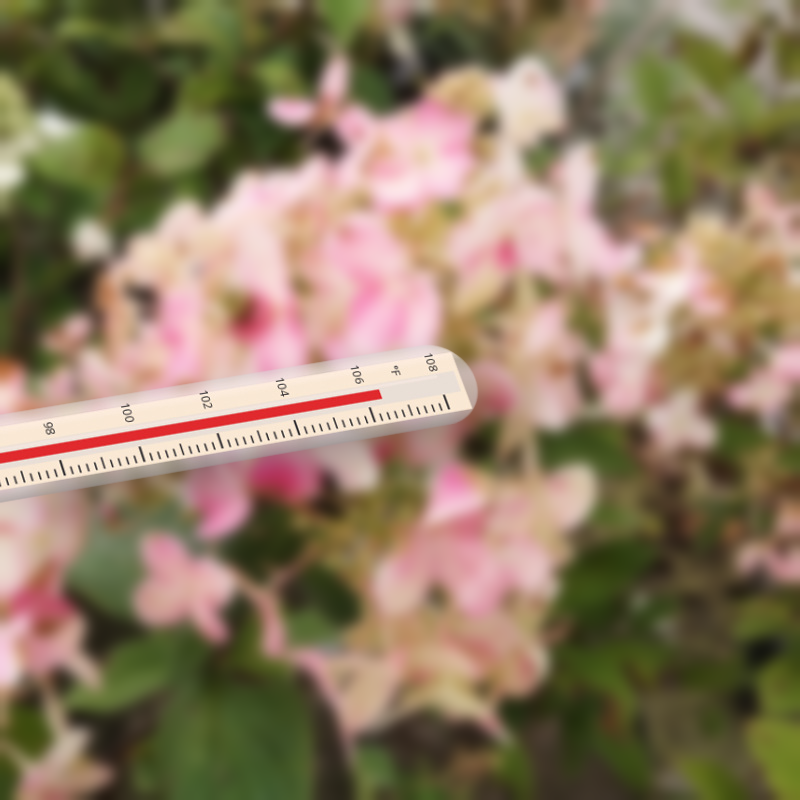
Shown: 106.4
